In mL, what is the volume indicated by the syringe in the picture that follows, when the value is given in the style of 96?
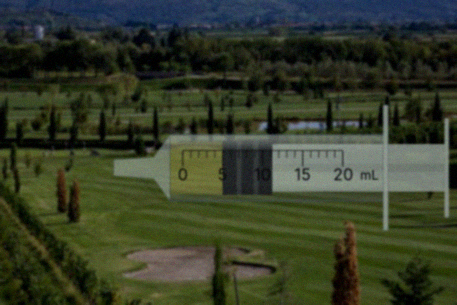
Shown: 5
